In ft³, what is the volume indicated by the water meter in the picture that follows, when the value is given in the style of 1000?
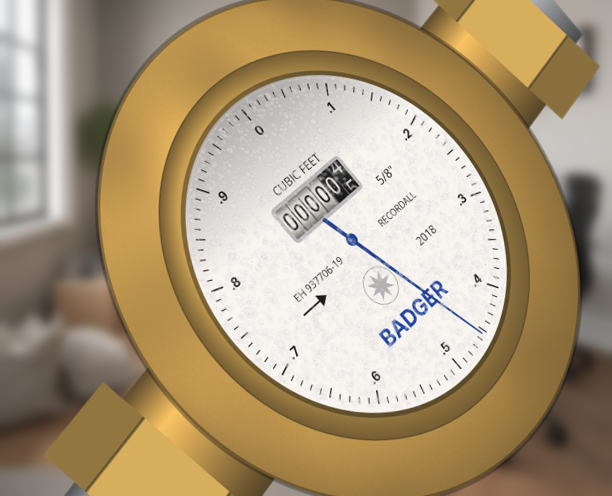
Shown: 4.45
